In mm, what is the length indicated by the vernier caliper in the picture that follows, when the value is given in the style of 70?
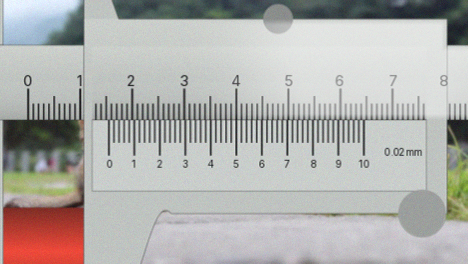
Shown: 15.5
